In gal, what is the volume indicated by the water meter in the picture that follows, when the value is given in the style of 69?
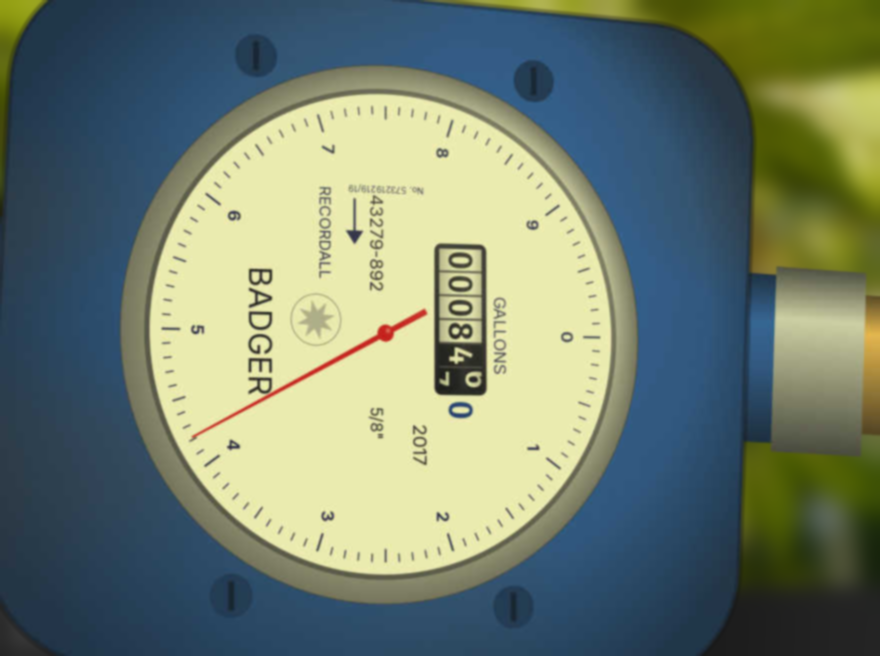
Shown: 8464.2
